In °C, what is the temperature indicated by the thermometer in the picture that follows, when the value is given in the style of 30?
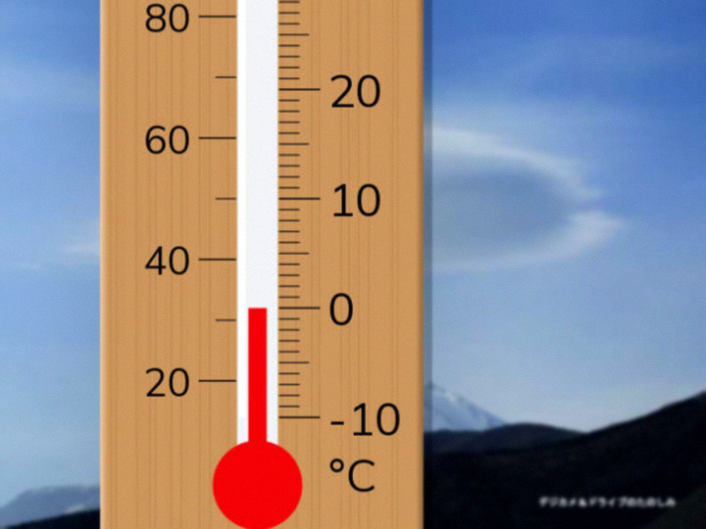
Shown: 0
